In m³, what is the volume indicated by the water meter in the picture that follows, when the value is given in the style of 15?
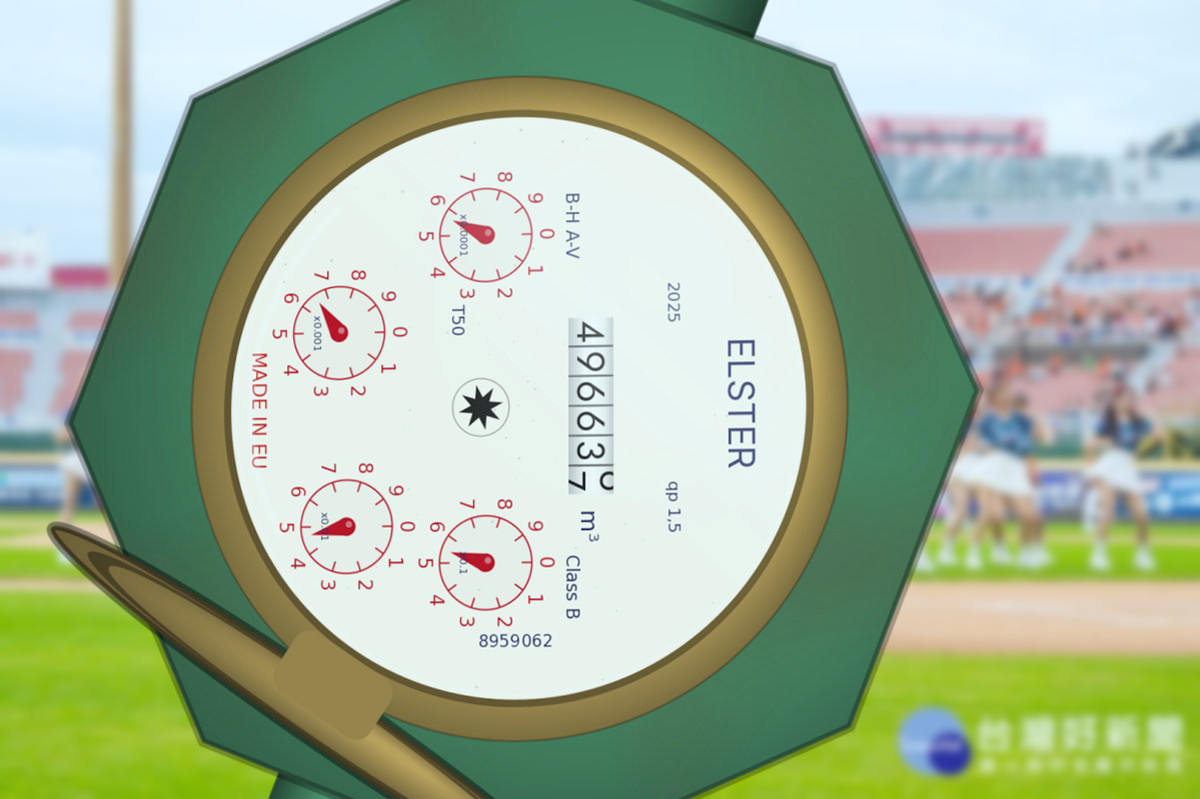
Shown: 496636.5465
